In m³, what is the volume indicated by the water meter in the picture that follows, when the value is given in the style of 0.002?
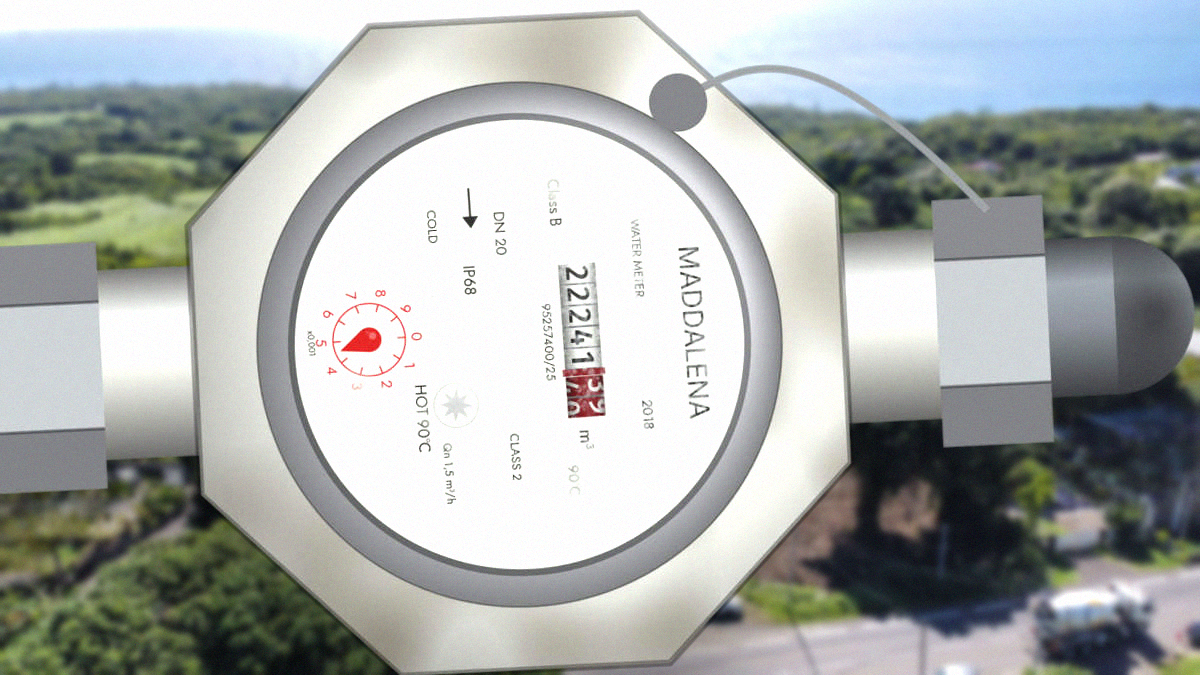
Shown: 22241.394
